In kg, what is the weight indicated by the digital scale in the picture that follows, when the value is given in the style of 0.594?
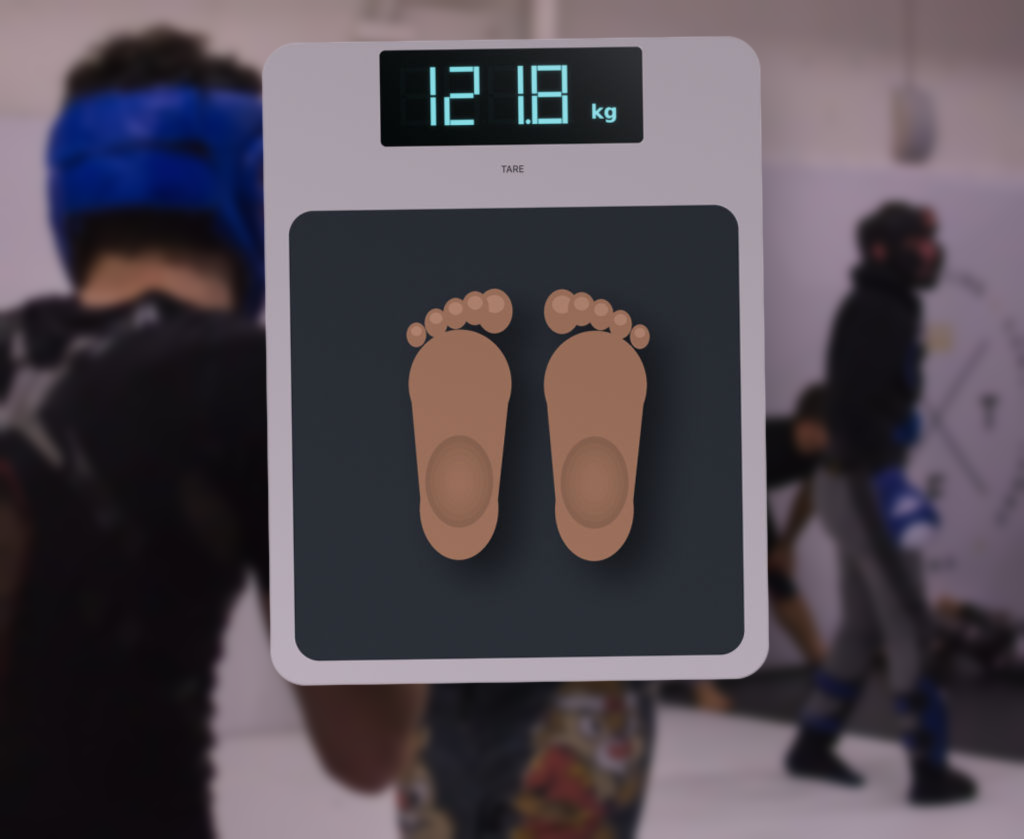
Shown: 121.8
